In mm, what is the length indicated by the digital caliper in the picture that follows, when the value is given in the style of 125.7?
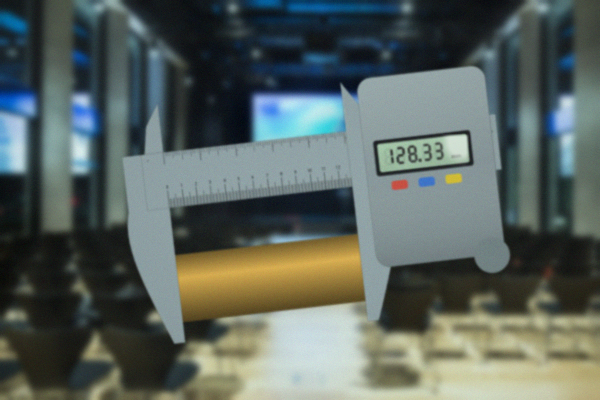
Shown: 128.33
